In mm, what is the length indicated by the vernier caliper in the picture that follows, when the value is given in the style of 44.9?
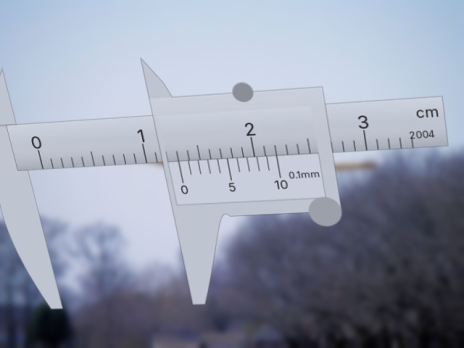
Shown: 13.0
